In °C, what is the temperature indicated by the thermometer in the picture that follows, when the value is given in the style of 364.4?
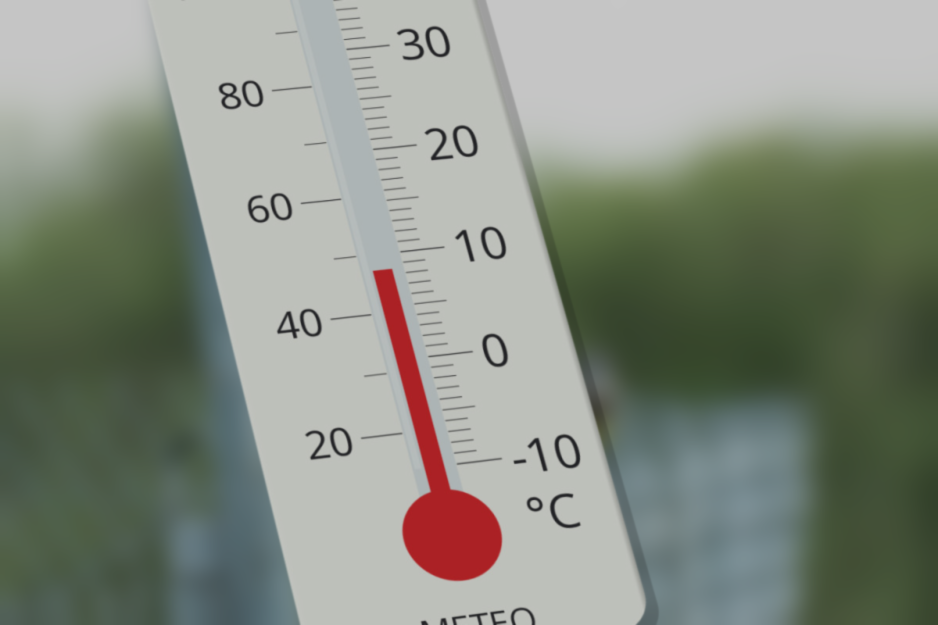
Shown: 8.5
